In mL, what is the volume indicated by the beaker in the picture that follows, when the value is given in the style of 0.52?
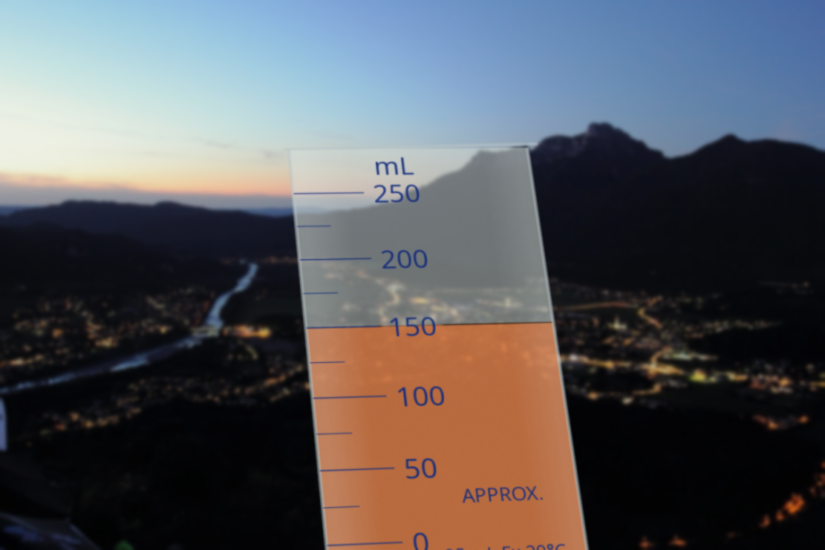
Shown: 150
